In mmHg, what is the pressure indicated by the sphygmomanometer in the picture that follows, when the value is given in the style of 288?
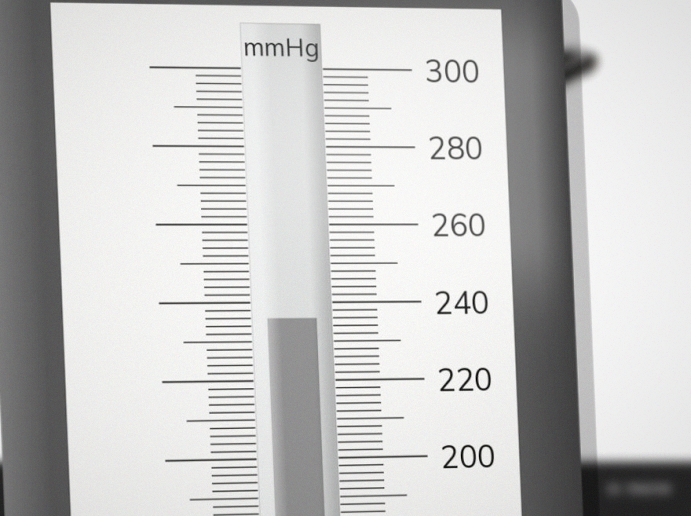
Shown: 236
